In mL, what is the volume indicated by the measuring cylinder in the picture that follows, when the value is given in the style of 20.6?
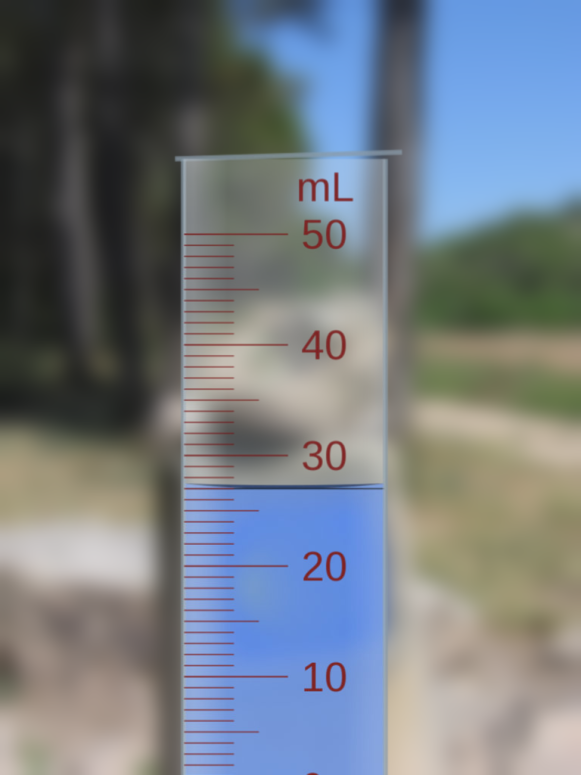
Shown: 27
